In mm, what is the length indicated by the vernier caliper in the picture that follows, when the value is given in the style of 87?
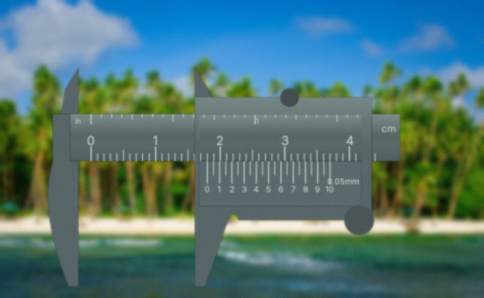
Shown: 18.0
